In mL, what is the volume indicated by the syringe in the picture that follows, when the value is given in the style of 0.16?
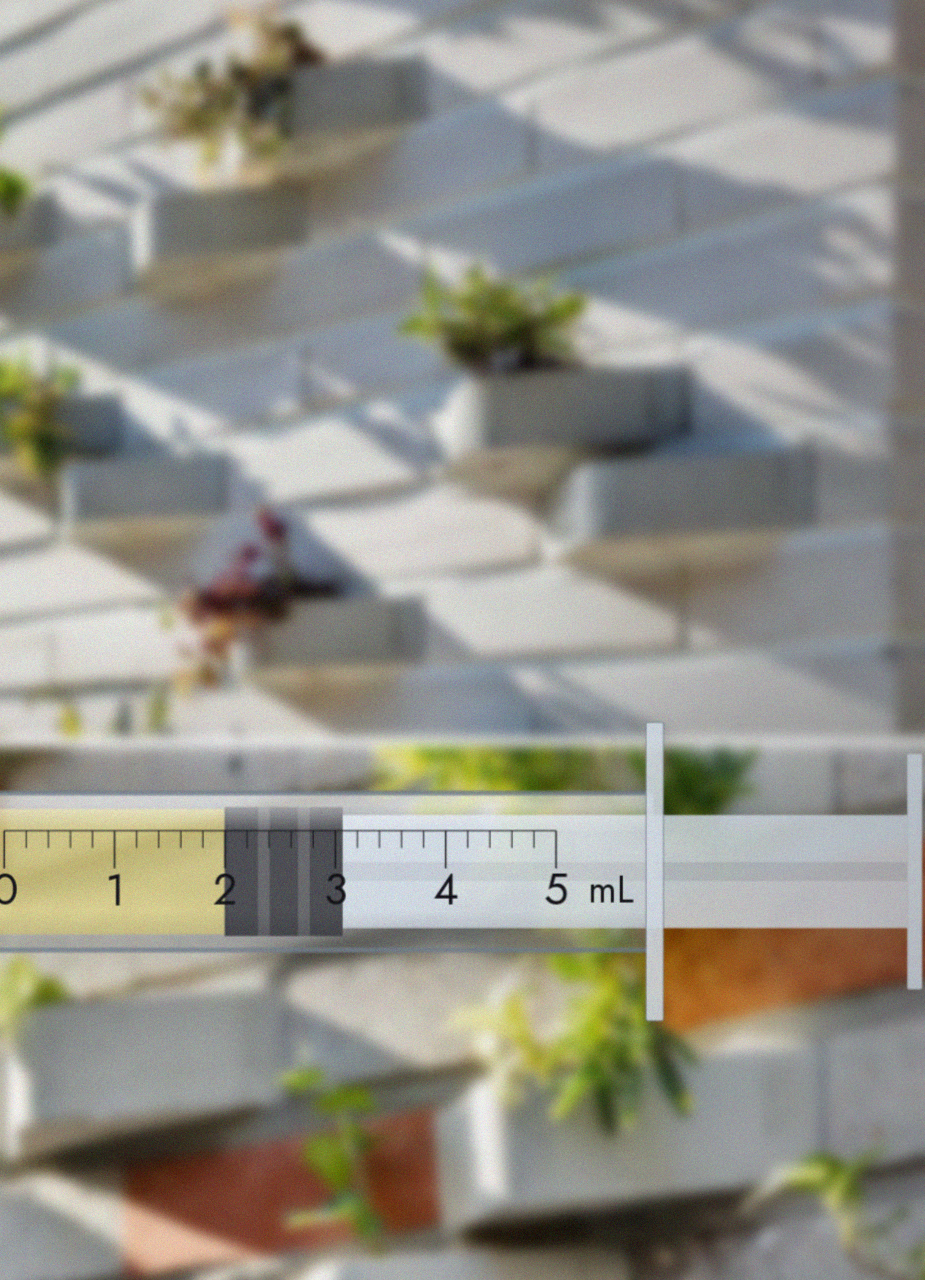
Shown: 2
